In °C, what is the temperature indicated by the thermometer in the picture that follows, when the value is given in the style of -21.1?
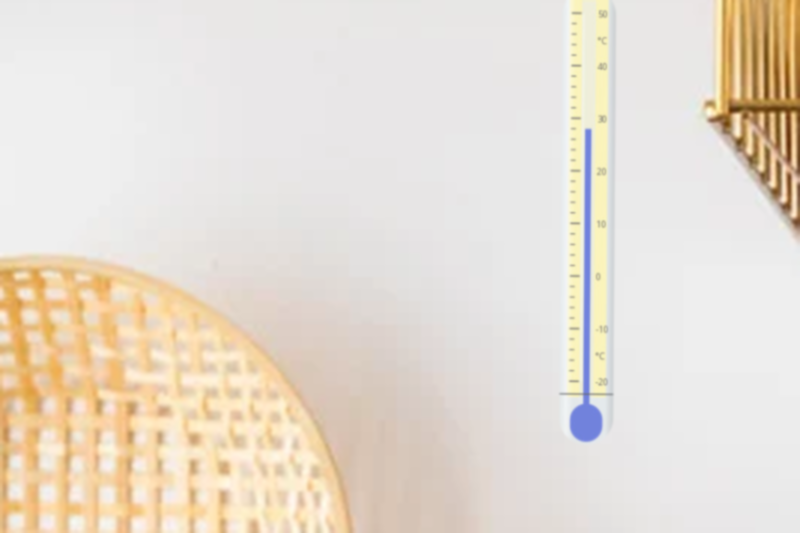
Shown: 28
